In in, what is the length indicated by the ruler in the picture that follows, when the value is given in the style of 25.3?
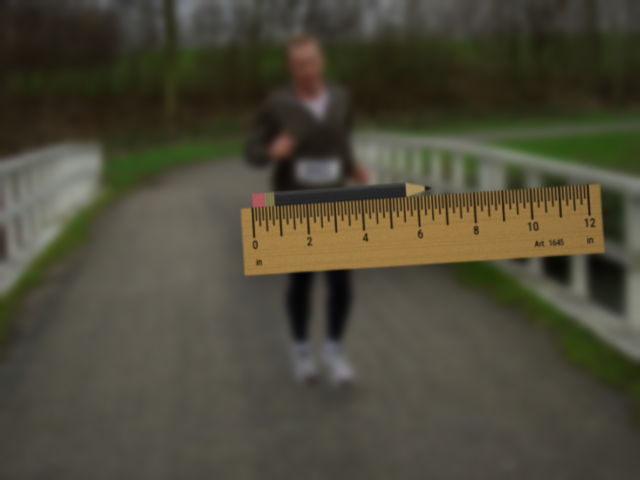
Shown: 6.5
